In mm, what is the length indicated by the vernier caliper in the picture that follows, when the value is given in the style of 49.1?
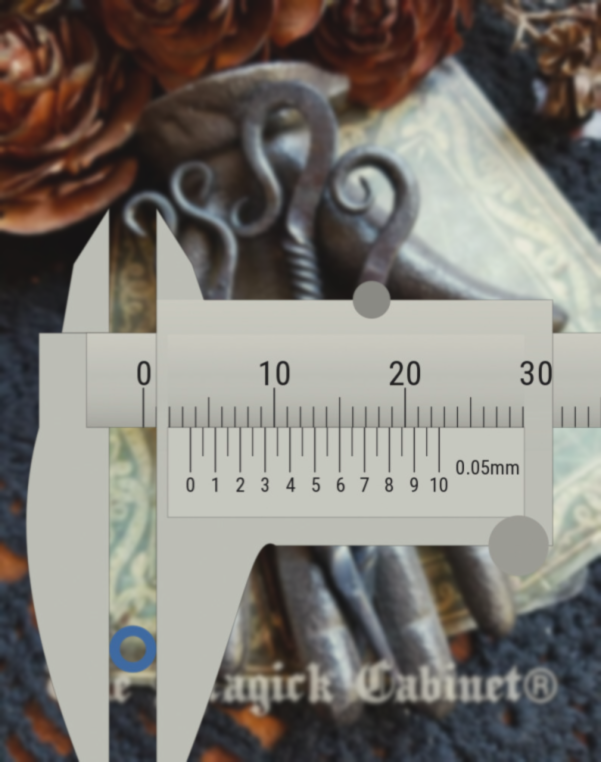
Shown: 3.6
